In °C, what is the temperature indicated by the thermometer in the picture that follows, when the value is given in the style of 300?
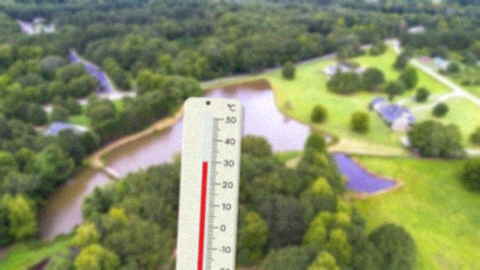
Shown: 30
